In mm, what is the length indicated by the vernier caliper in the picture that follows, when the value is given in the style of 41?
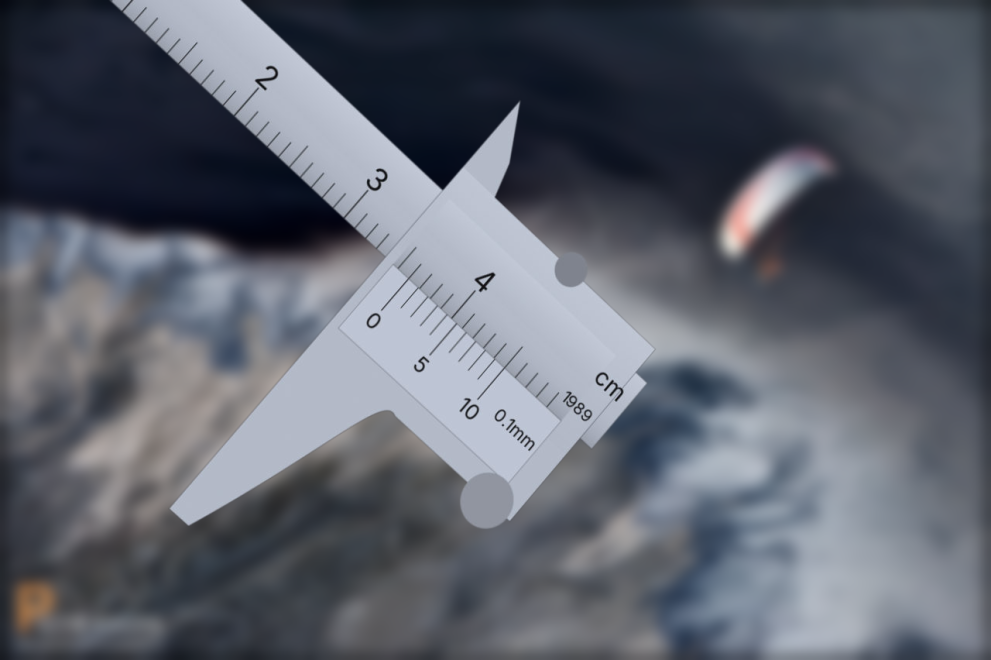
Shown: 36.0
